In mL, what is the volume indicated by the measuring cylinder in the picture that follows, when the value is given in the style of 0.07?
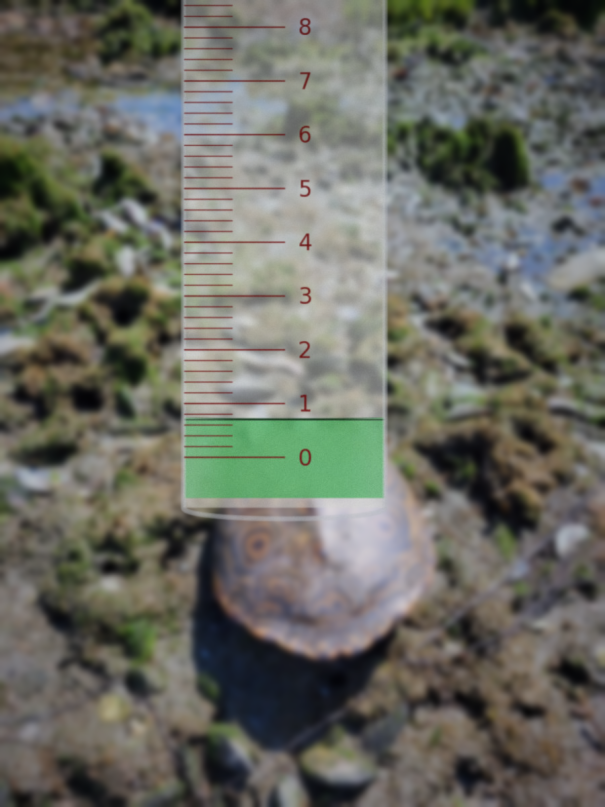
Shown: 0.7
